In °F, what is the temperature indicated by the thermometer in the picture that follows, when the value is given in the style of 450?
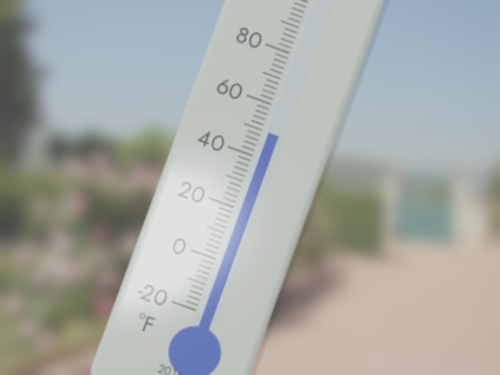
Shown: 50
